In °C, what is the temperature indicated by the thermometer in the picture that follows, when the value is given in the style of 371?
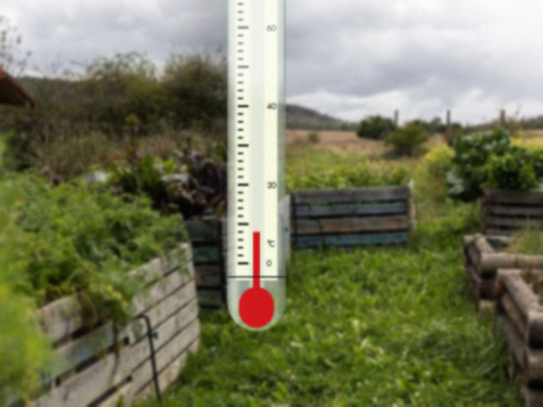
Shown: 8
